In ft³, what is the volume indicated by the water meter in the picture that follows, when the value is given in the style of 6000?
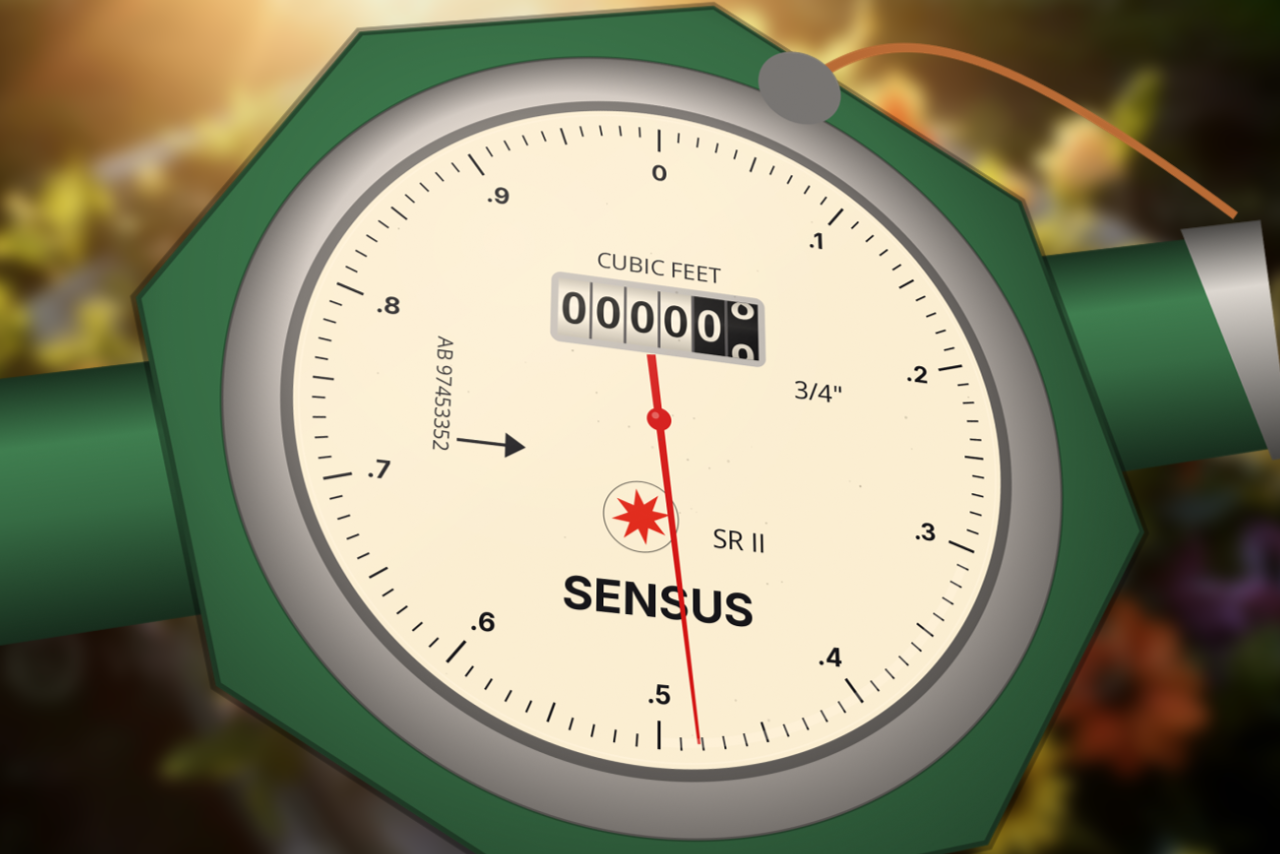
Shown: 8.48
